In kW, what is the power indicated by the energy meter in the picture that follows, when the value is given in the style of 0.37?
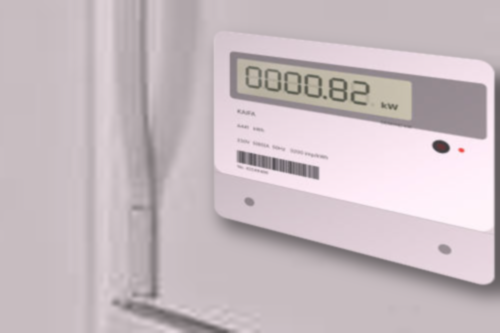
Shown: 0.82
